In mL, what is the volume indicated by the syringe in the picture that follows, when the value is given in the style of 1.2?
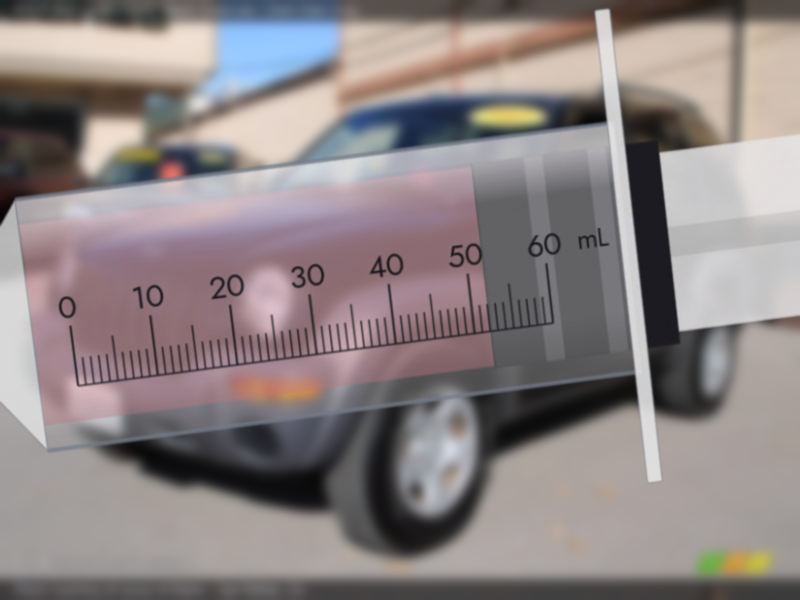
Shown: 52
